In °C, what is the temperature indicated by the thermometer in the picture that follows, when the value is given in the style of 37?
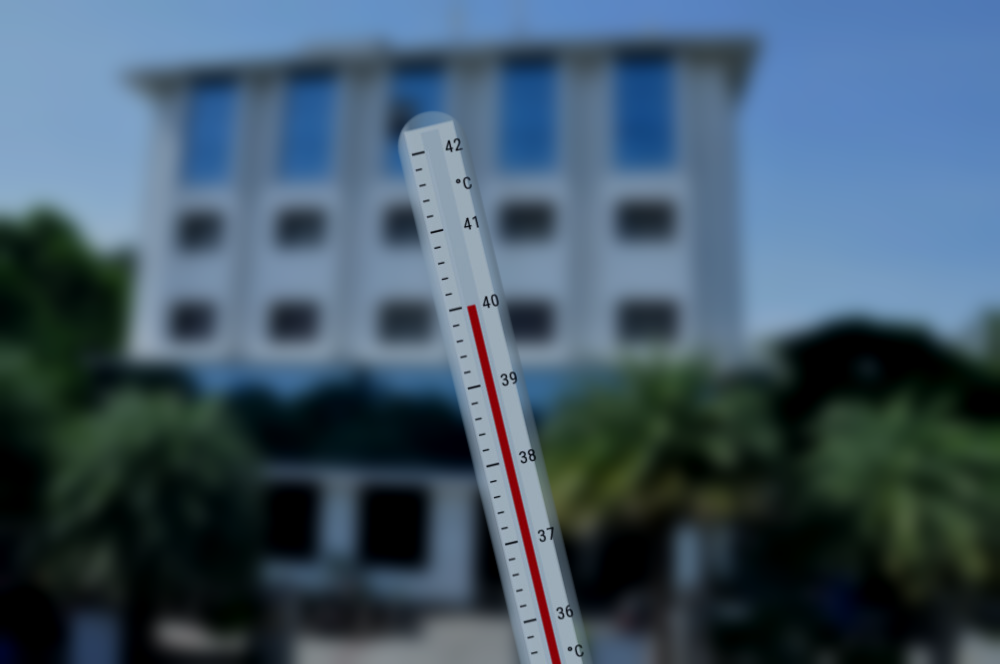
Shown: 40
